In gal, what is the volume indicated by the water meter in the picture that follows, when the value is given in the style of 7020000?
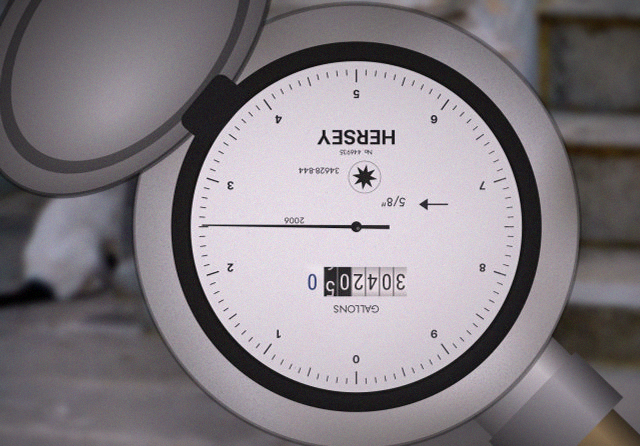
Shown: 3042052.5
